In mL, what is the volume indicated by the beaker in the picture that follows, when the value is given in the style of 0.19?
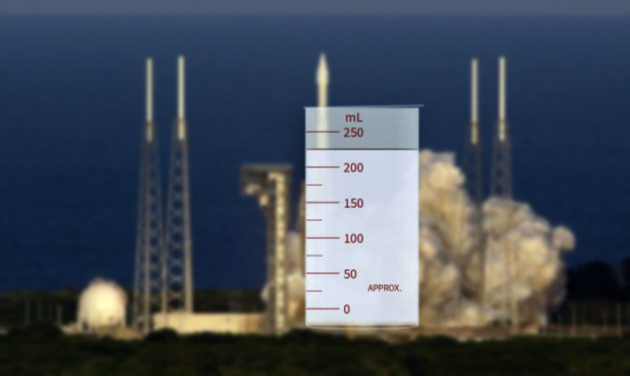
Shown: 225
